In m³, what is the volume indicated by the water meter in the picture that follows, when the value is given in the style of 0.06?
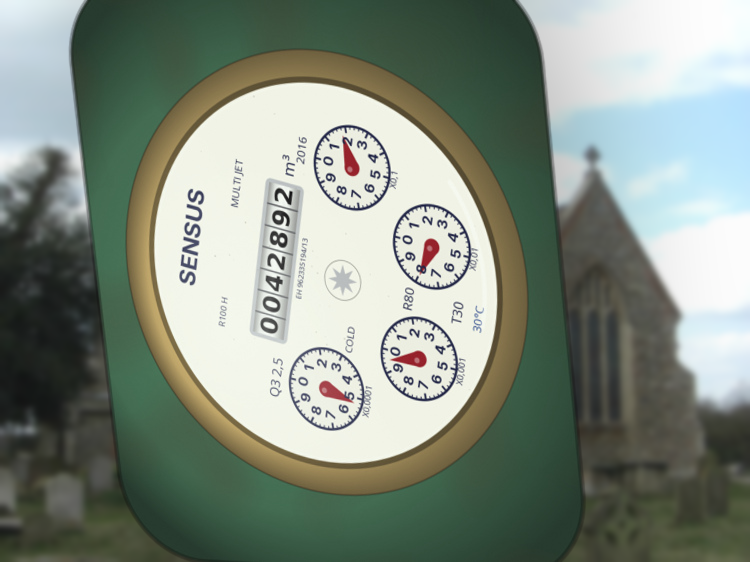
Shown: 42892.1795
